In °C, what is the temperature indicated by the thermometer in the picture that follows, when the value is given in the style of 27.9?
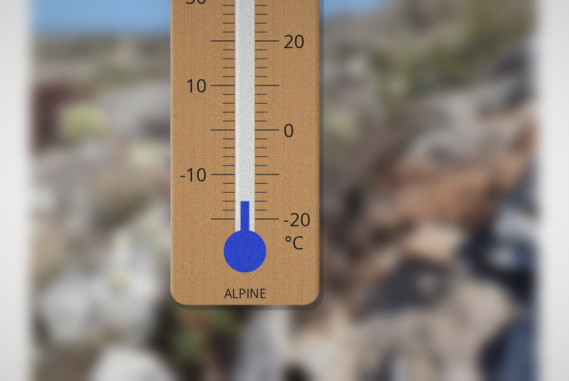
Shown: -16
